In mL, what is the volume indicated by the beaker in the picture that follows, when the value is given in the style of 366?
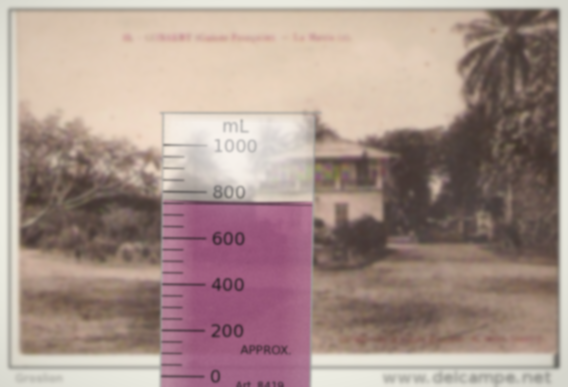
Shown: 750
